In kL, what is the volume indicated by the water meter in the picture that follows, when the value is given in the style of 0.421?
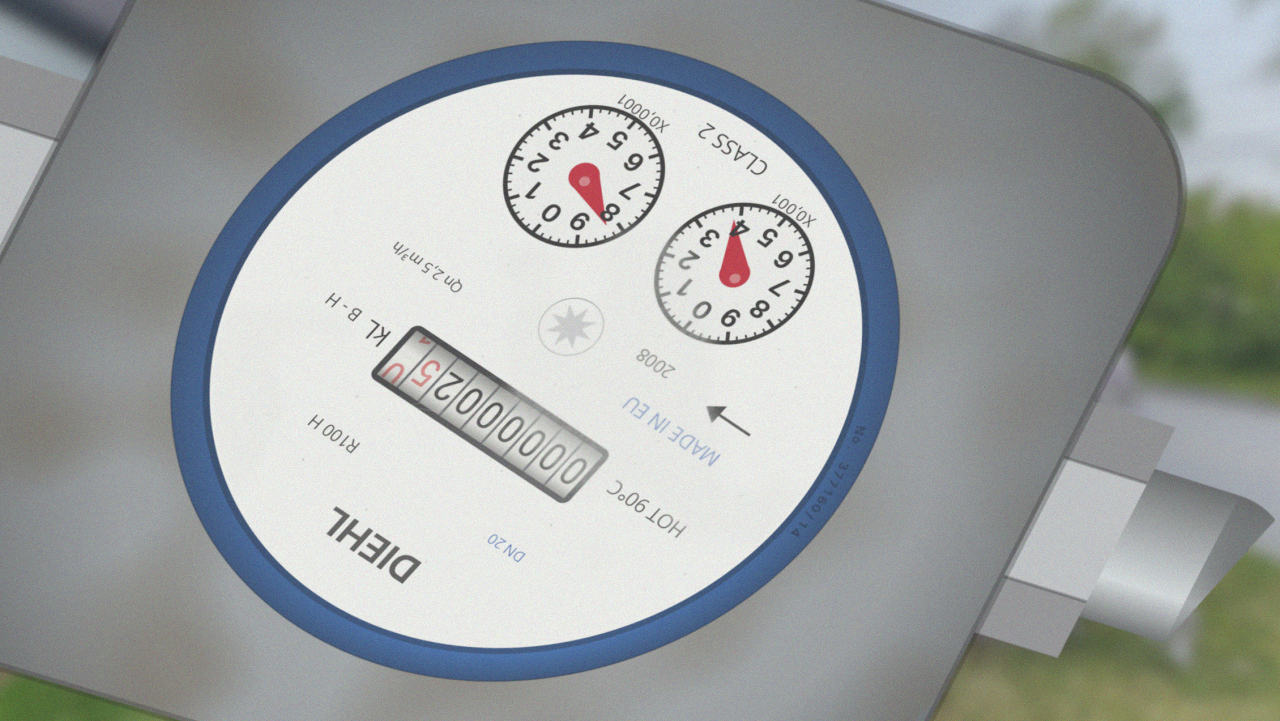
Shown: 2.5038
